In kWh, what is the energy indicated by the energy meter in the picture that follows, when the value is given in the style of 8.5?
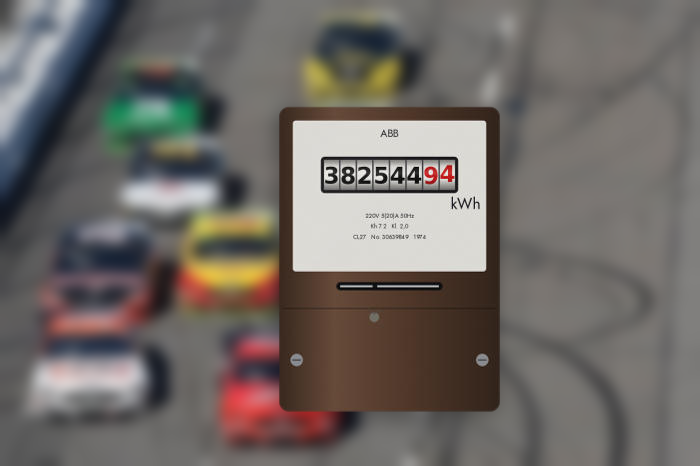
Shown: 382544.94
